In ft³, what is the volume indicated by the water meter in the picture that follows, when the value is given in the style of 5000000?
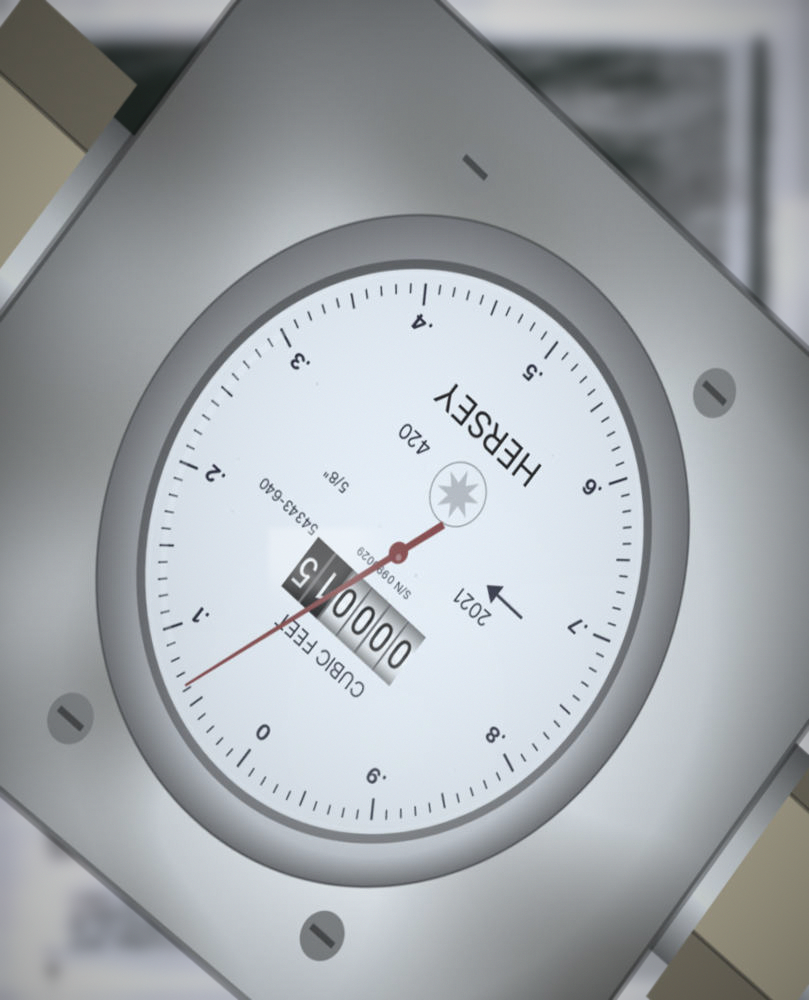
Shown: 15.06
